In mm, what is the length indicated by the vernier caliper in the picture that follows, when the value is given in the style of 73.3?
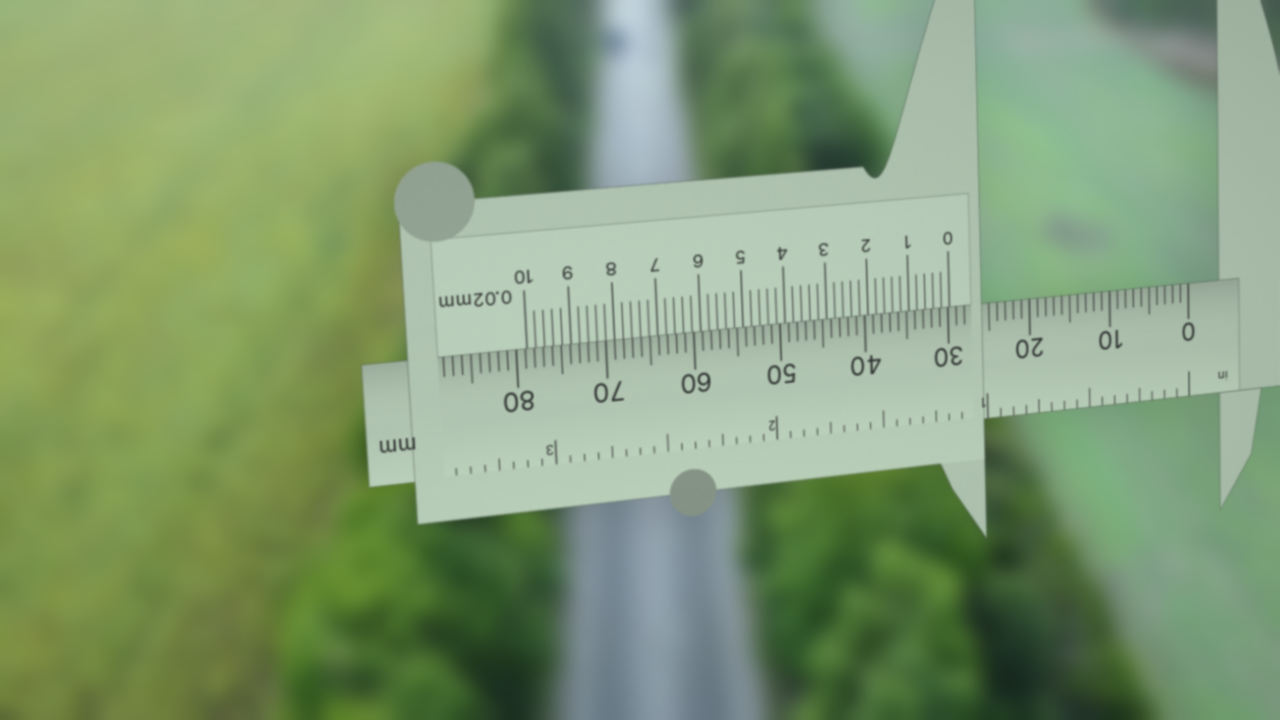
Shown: 29.8
